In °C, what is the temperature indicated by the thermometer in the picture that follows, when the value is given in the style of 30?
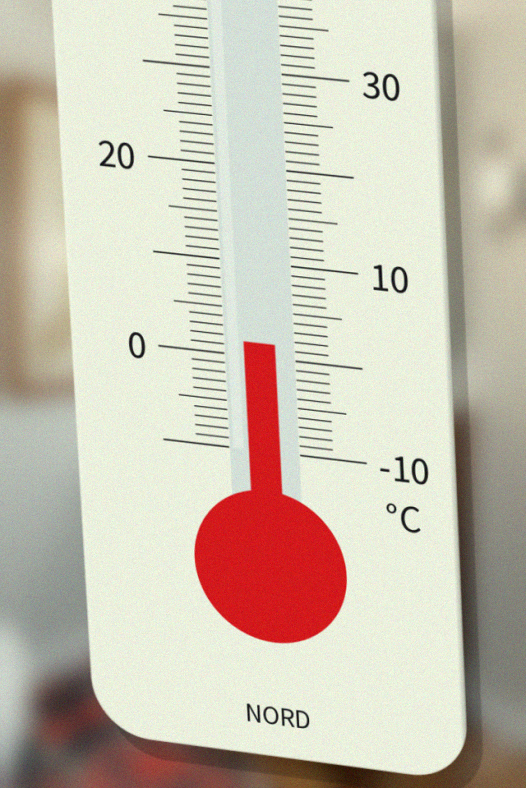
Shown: 1.5
